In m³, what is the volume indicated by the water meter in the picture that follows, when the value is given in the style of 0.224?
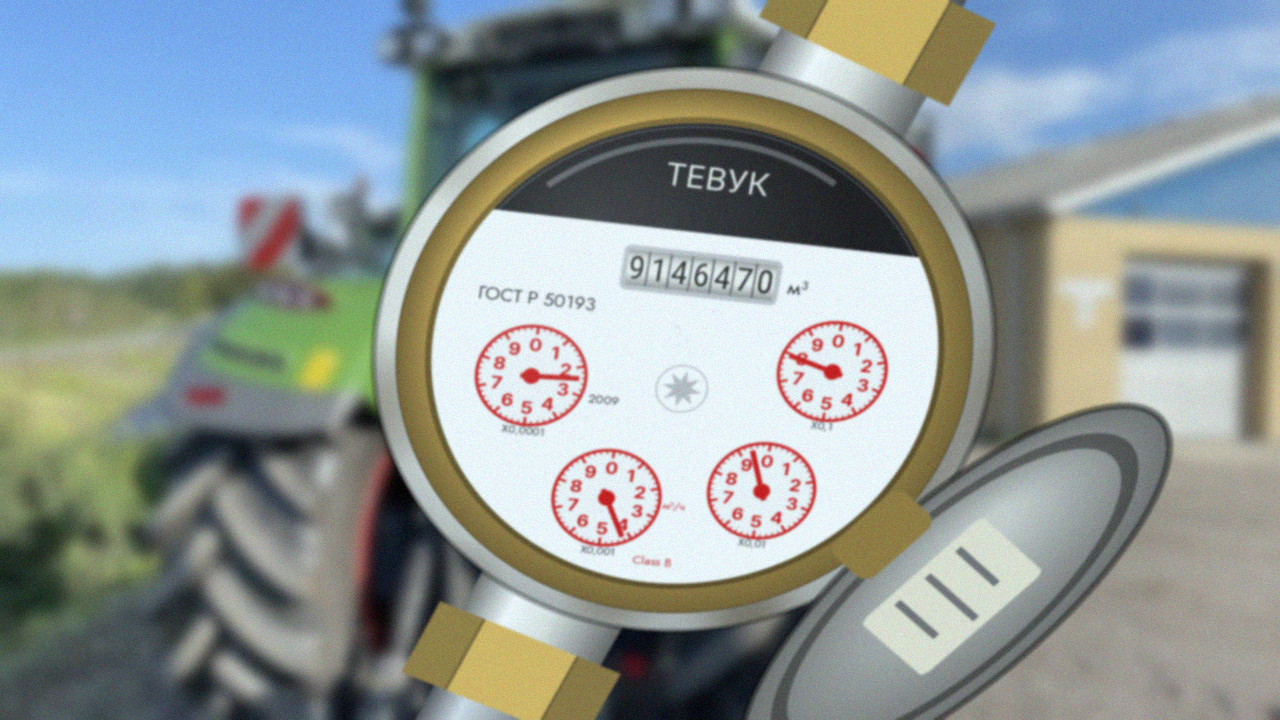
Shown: 9146470.7942
